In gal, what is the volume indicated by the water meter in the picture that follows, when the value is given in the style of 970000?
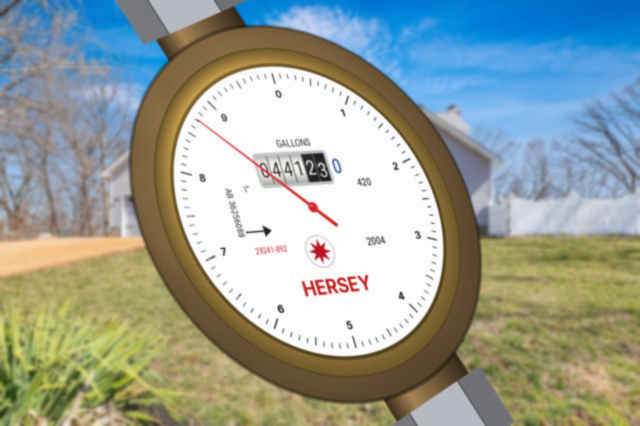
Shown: 441228.7
